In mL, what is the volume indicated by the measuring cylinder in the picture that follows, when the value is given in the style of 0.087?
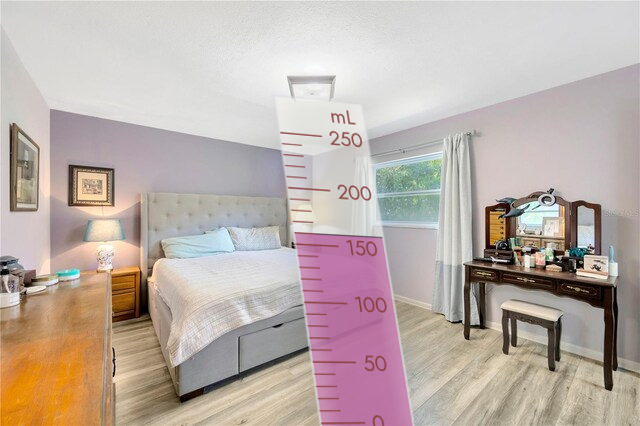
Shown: 160
